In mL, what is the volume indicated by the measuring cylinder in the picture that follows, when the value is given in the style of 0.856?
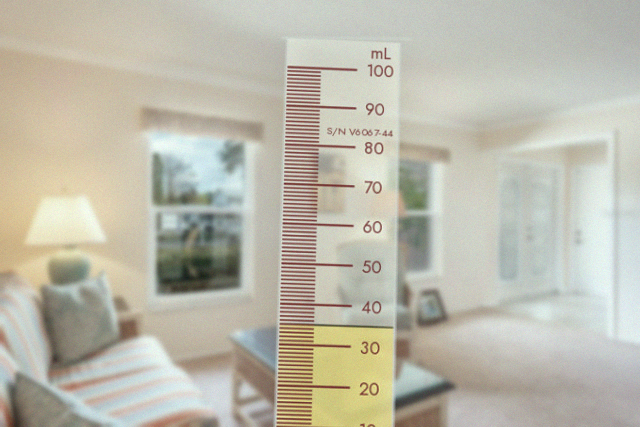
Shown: 35
